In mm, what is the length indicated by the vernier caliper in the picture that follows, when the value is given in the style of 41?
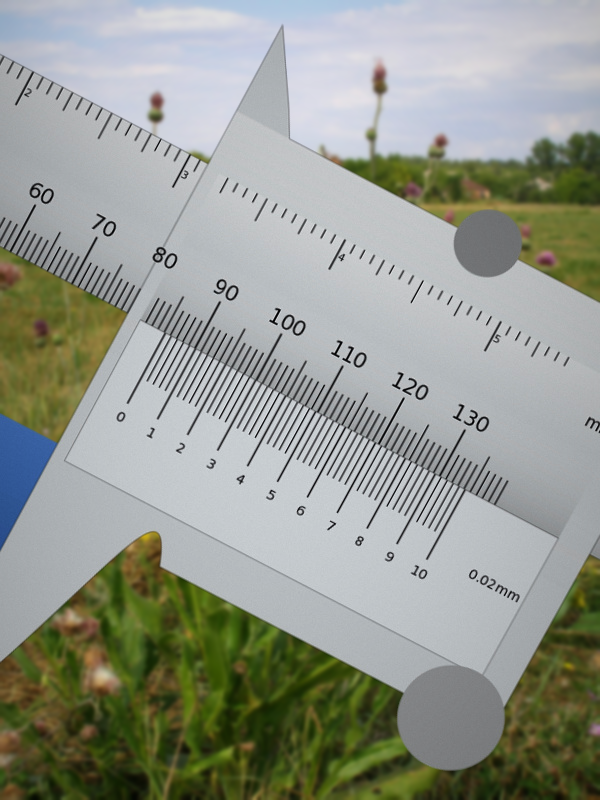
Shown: 85.2
